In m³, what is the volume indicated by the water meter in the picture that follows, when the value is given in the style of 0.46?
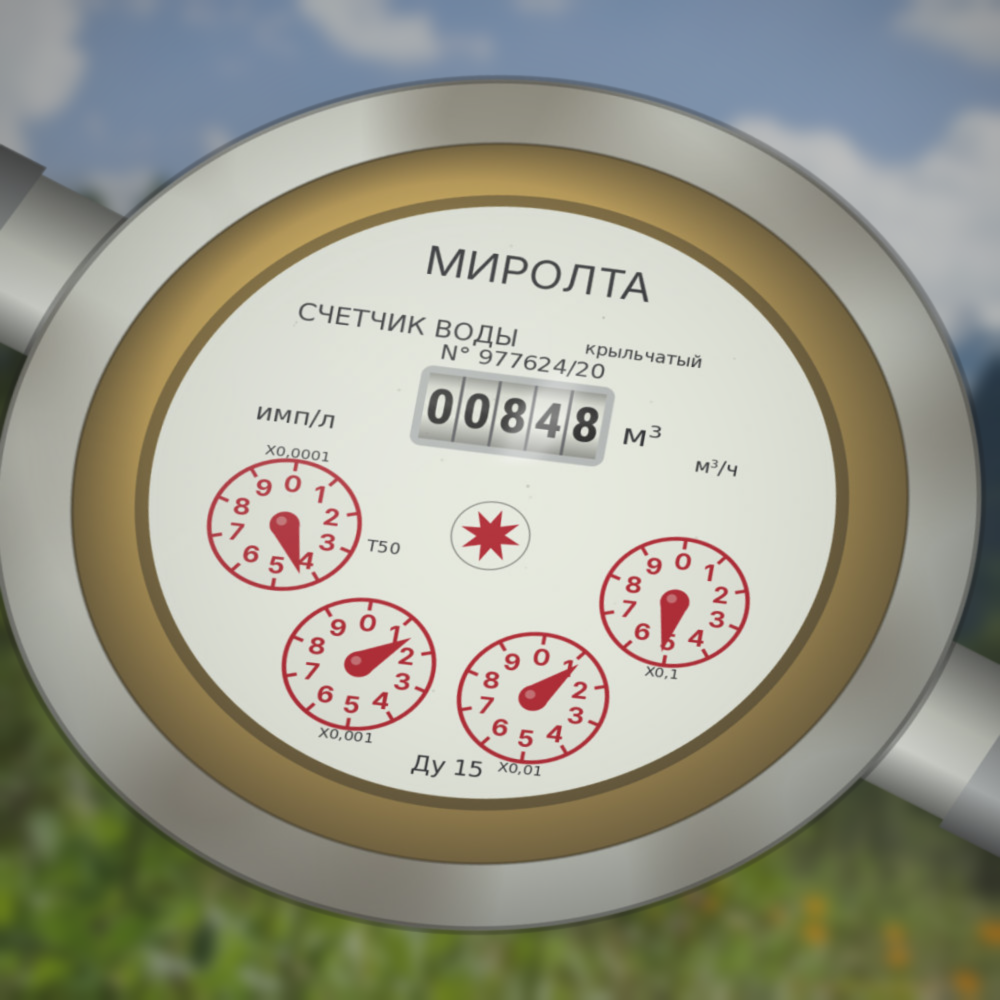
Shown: 848.5114
